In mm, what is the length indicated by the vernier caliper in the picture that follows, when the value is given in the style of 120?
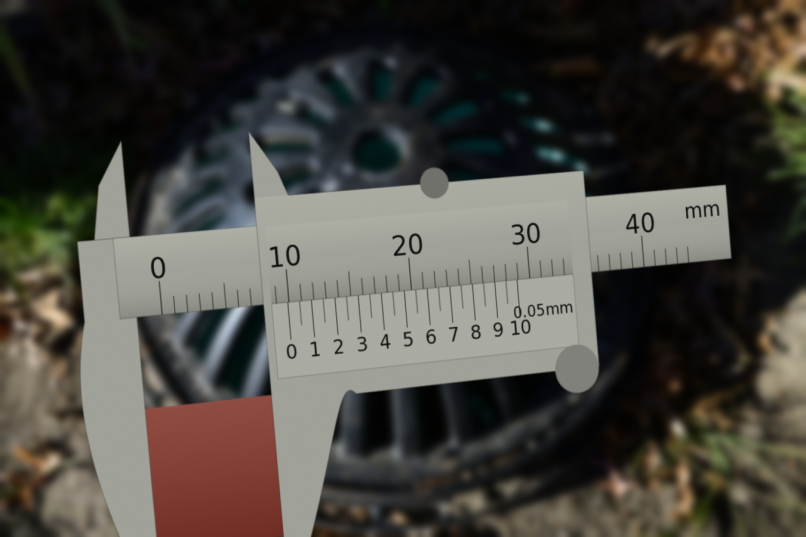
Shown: 9.9
